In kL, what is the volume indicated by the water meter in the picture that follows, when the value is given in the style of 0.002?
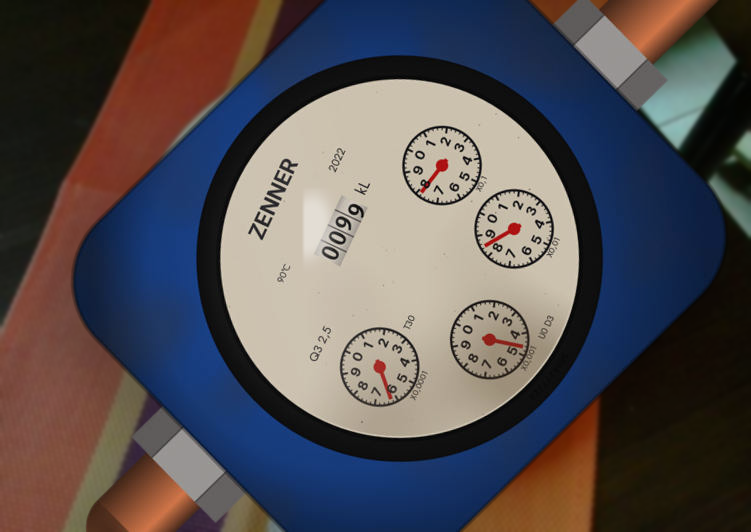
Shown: 98.7846
